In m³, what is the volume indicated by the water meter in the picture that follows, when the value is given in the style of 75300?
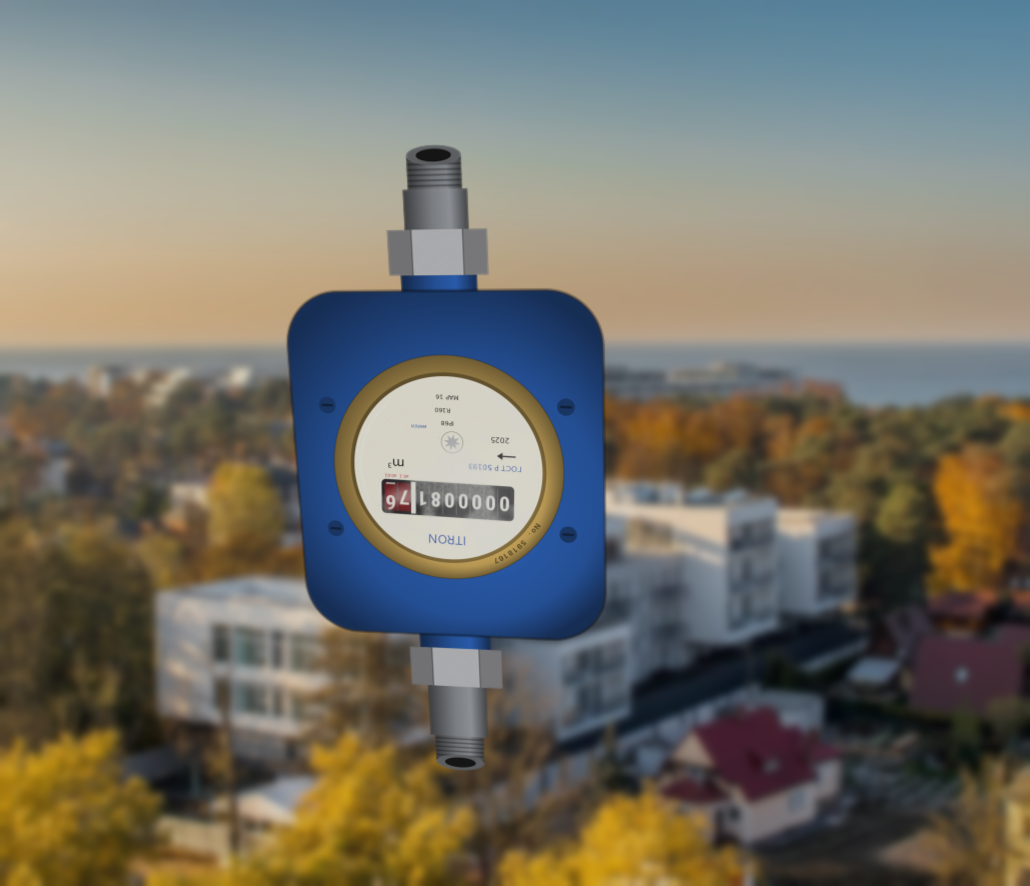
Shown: 81.76
